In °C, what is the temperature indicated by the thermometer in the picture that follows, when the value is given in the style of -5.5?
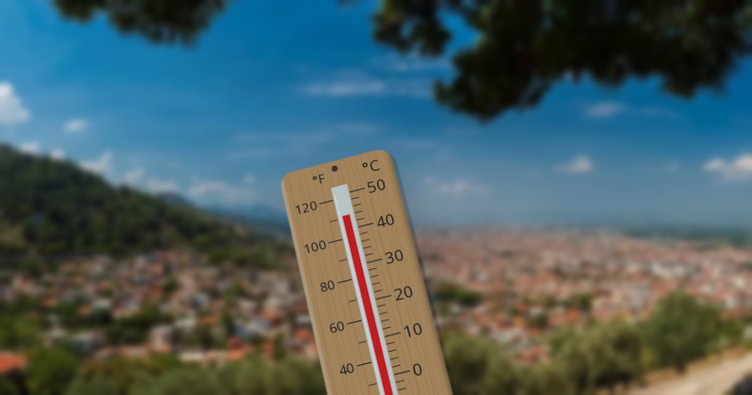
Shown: 44
